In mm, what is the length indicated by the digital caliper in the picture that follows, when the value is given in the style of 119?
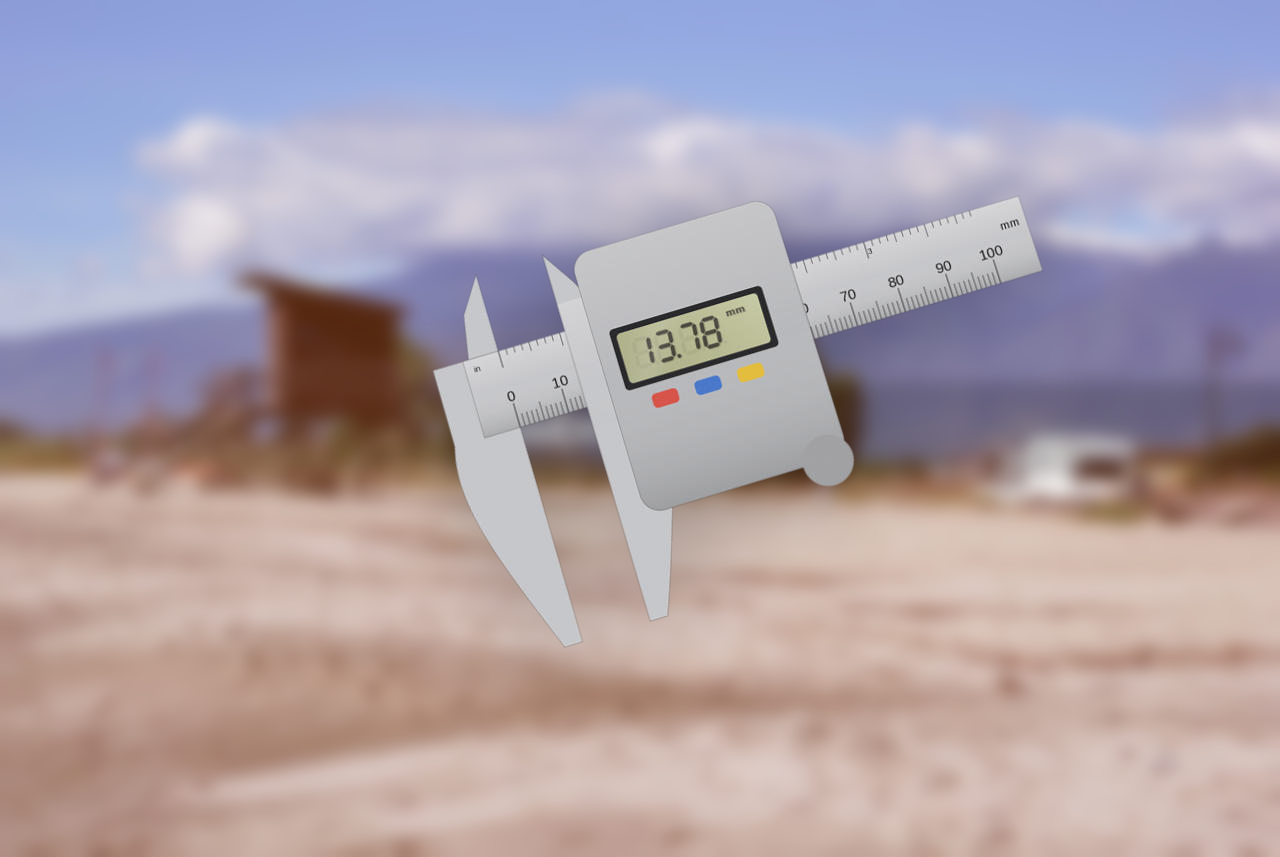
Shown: 13.78
